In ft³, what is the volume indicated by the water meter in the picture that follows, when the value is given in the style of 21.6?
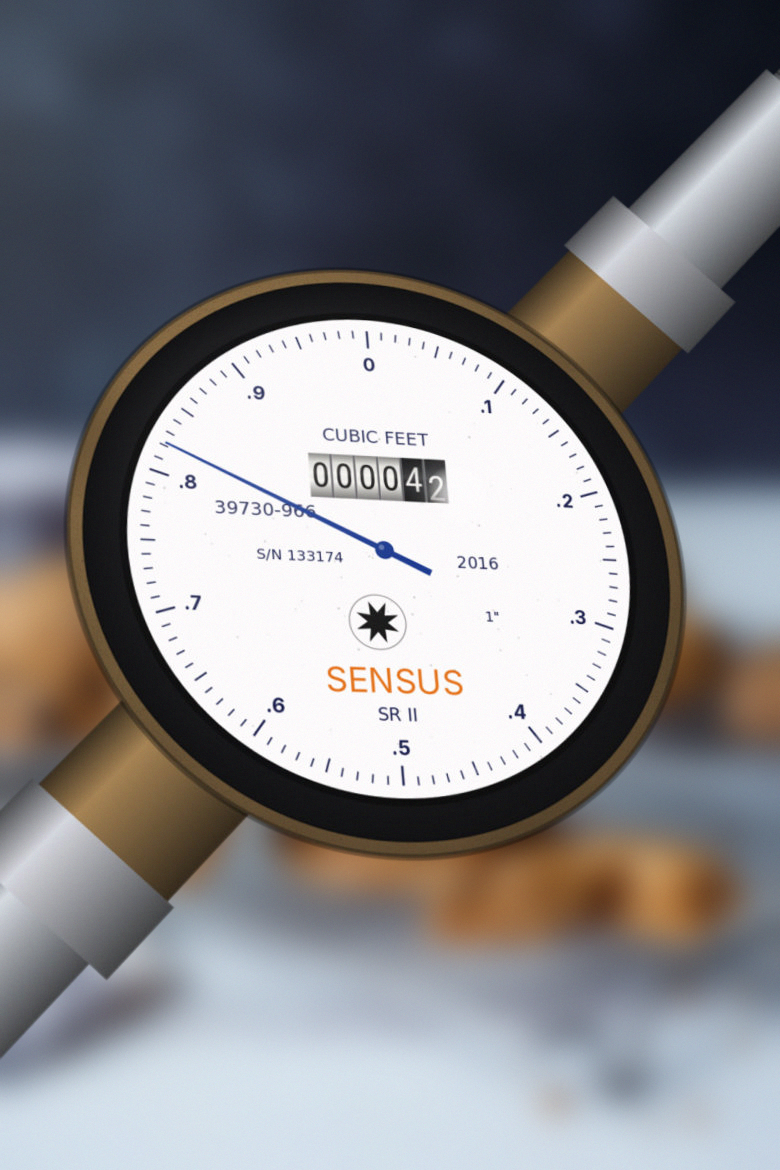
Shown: 41.82
